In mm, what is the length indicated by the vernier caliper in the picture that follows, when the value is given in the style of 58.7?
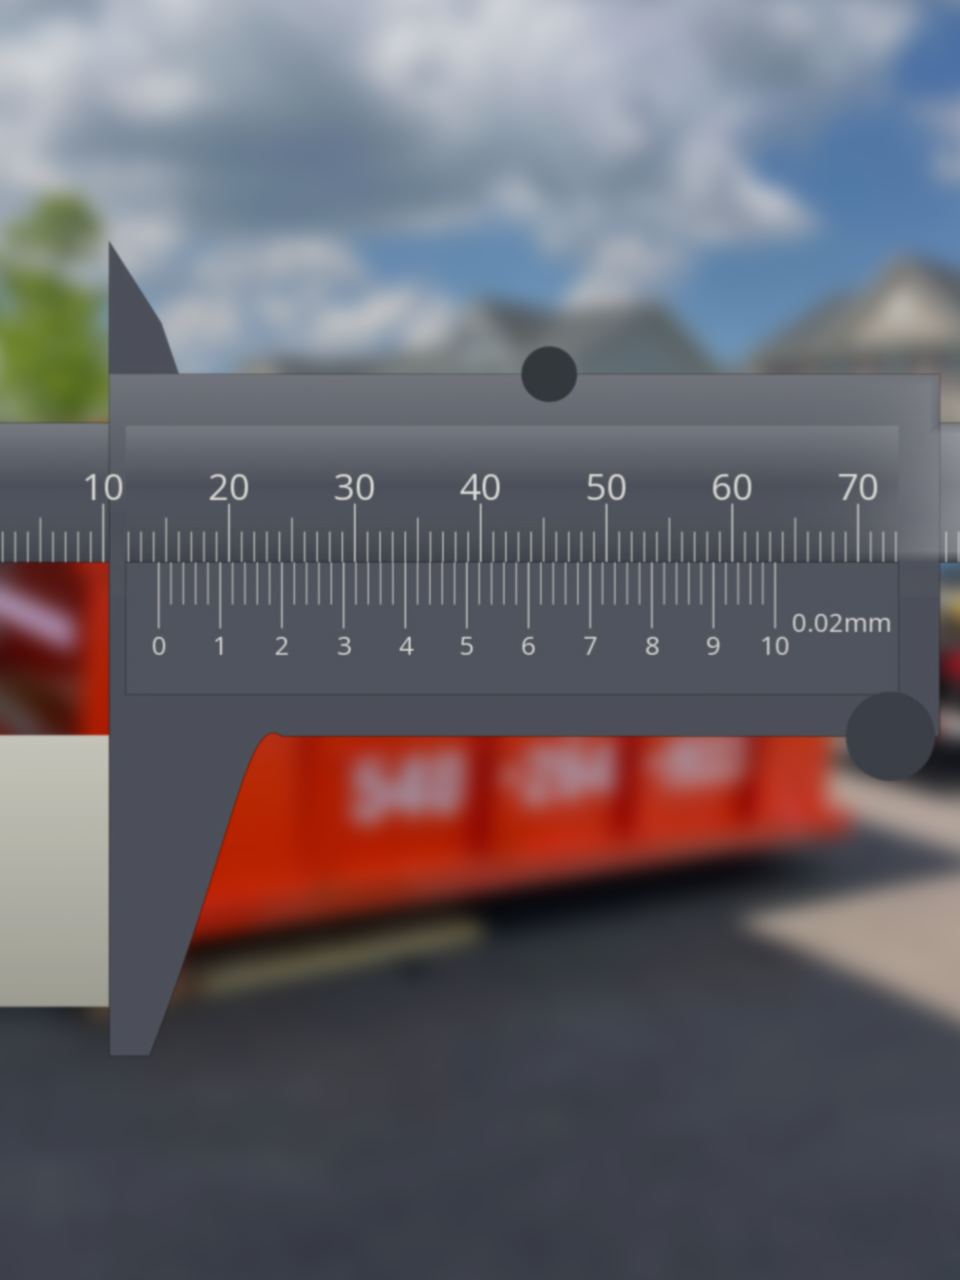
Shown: 14.4
